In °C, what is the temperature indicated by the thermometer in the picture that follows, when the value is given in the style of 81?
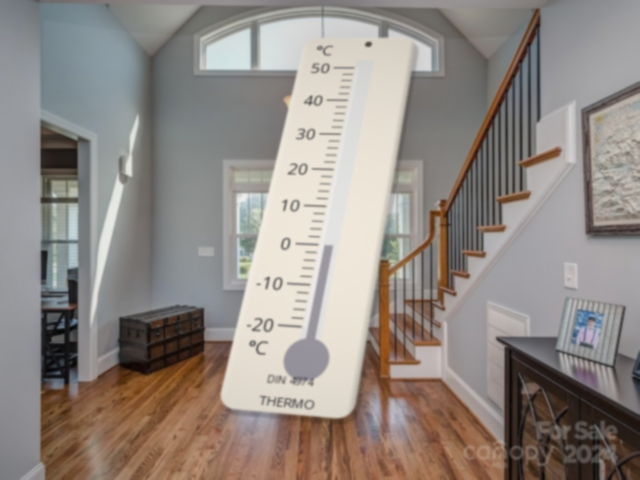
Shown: 0
